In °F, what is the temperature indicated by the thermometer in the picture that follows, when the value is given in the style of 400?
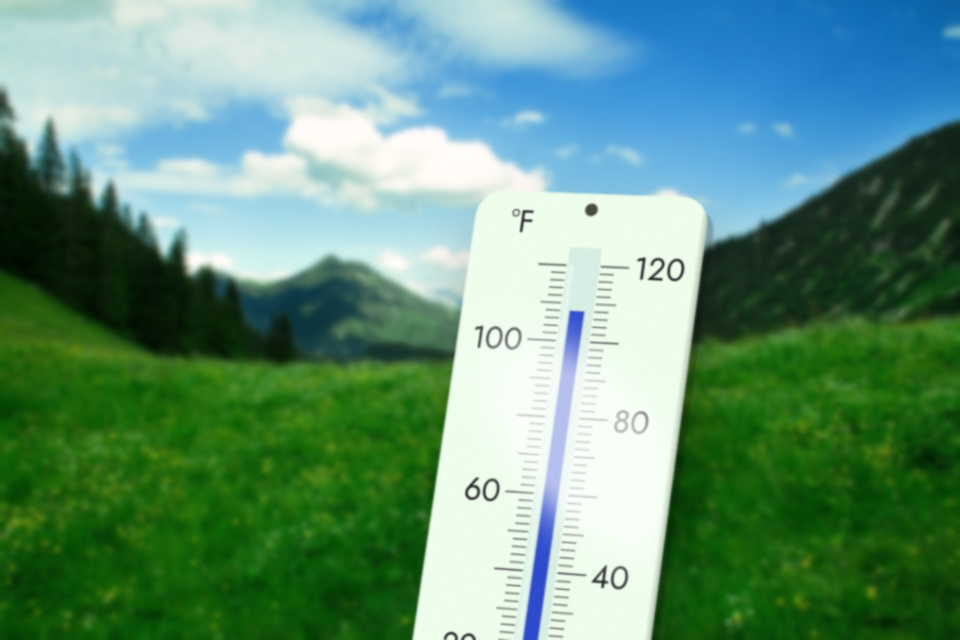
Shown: 108
